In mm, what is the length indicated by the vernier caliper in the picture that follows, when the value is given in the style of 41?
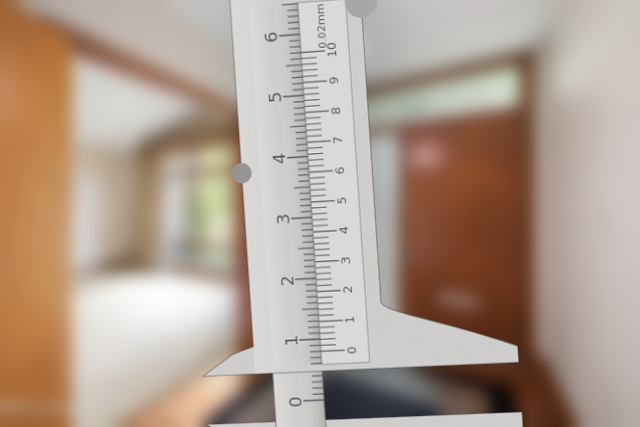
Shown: 8.0
